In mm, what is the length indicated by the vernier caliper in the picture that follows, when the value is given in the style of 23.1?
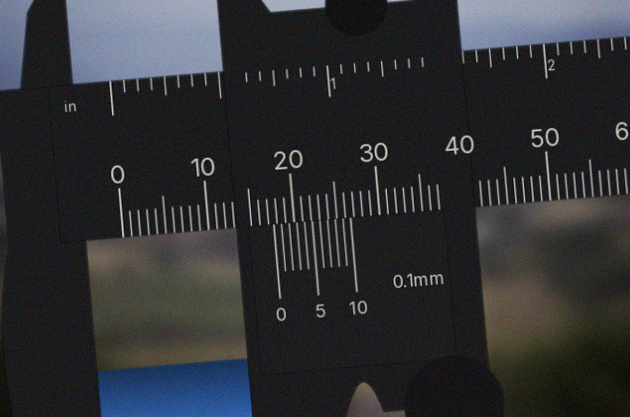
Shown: 17.6
